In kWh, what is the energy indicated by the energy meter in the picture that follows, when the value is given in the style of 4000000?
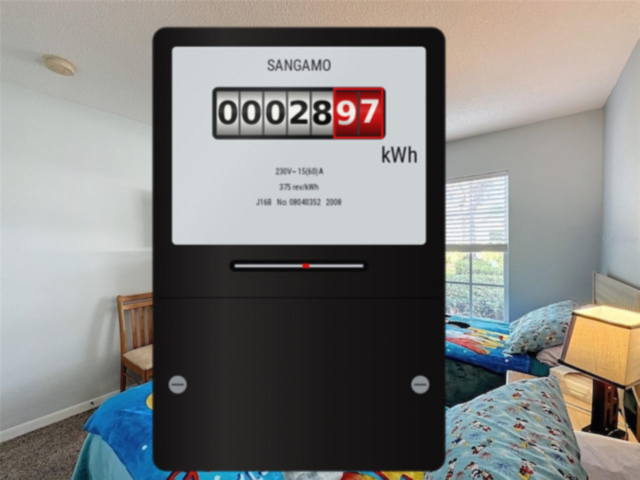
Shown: 28.97
